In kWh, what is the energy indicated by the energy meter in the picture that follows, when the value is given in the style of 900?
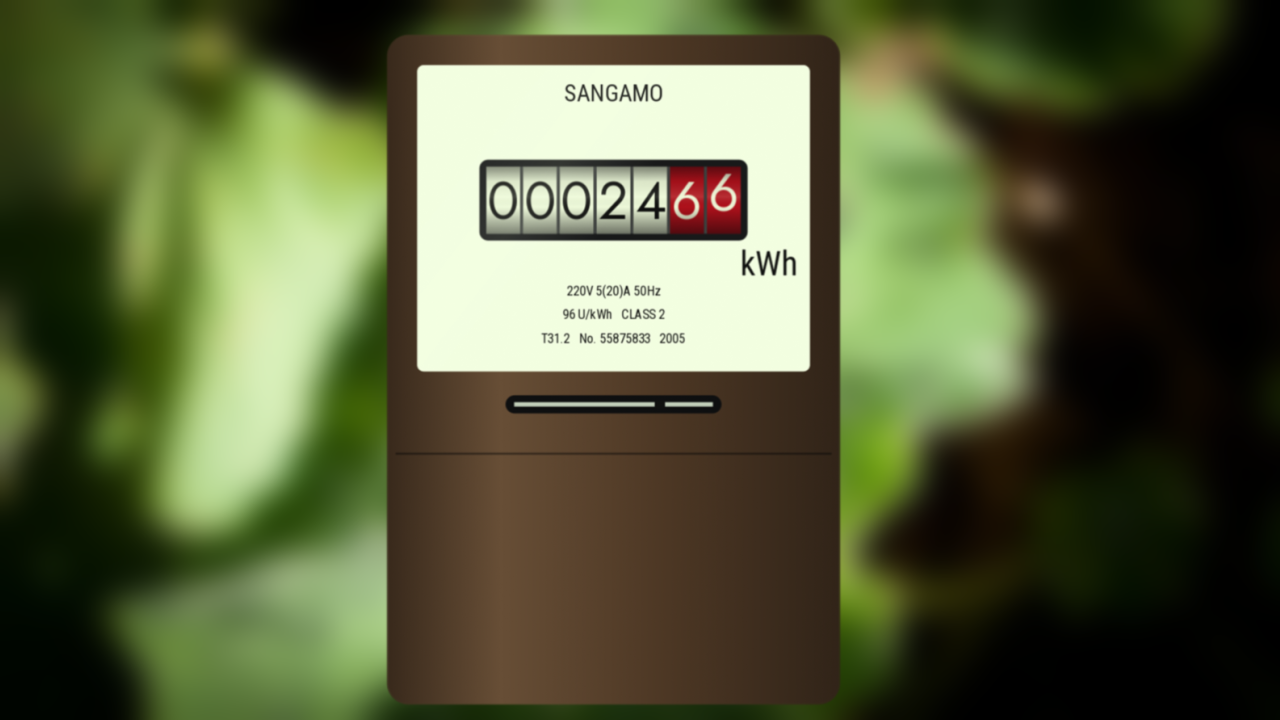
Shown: 24.66
